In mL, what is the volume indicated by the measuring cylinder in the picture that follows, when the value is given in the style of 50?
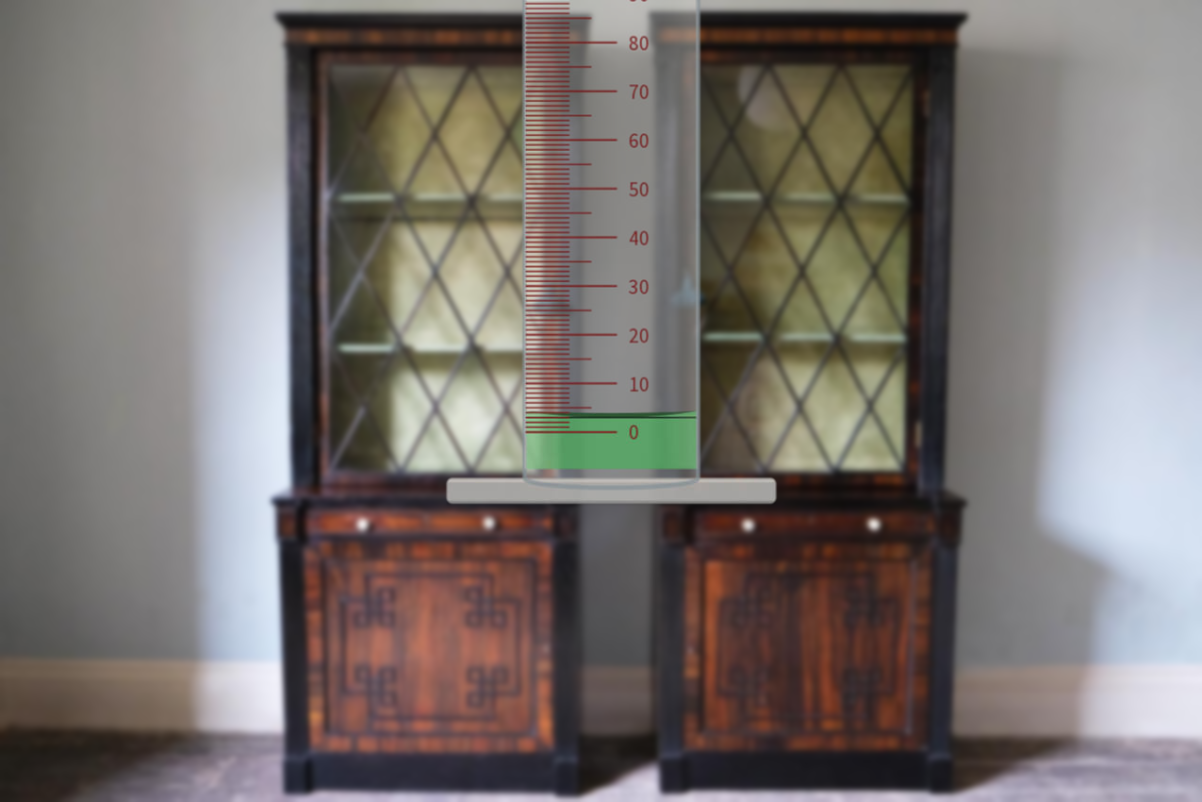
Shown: 3
